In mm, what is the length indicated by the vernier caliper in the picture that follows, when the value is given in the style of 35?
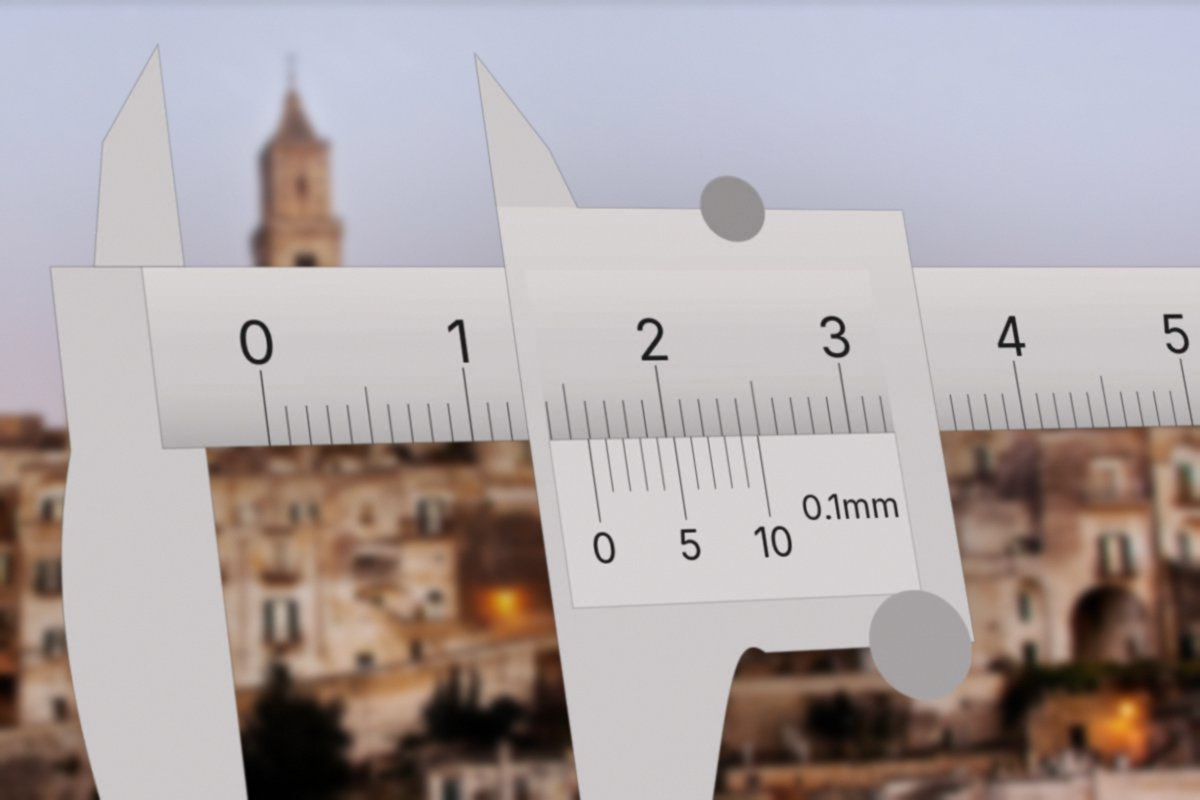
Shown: 15.9
